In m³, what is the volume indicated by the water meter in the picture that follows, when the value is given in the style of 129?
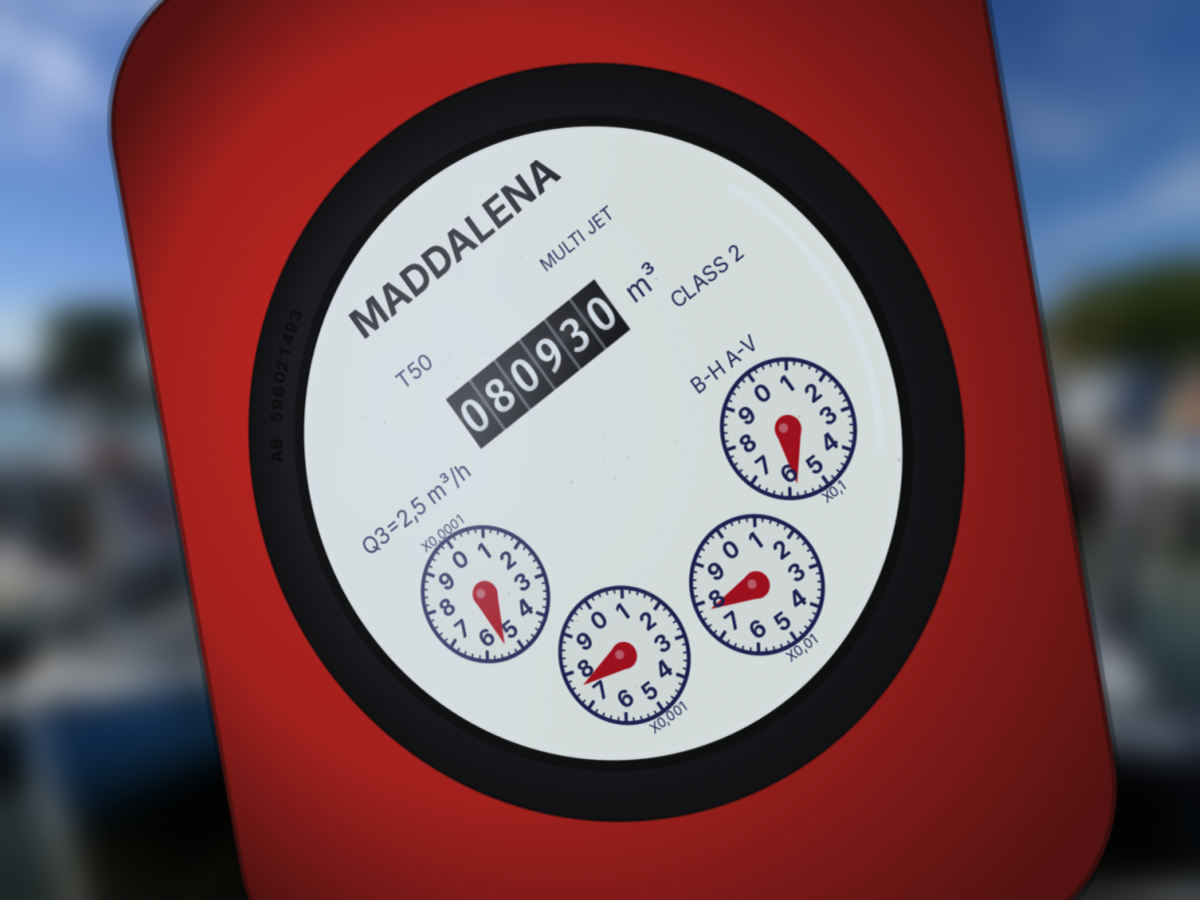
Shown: 80930.5775
